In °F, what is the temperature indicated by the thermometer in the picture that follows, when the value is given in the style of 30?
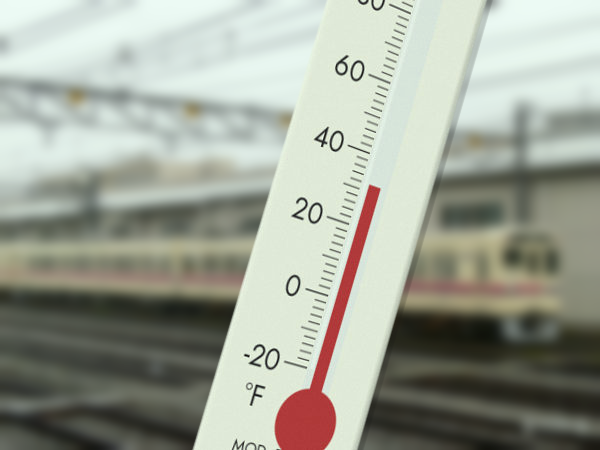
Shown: 32
